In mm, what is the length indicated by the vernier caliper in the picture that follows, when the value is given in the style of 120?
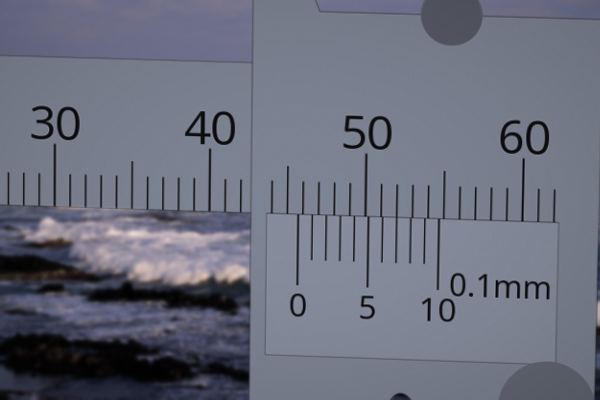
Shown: 45.7
